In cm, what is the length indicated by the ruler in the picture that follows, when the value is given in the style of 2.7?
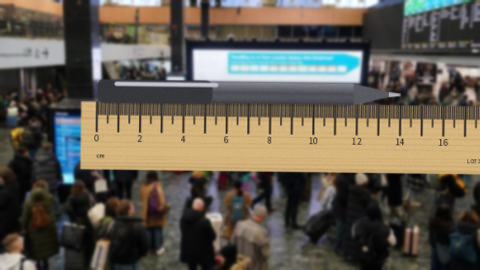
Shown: 14
